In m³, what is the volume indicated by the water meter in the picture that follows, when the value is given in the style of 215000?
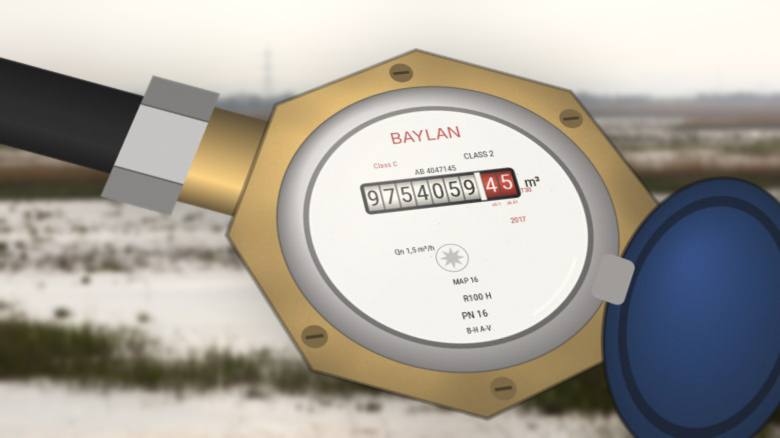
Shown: 9754059.45
